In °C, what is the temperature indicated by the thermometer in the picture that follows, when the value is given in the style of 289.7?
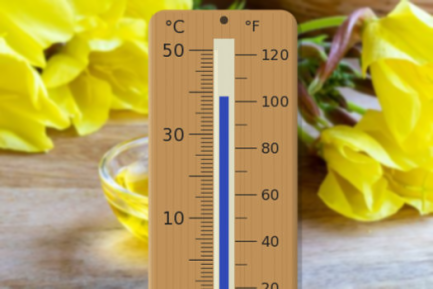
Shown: 39
